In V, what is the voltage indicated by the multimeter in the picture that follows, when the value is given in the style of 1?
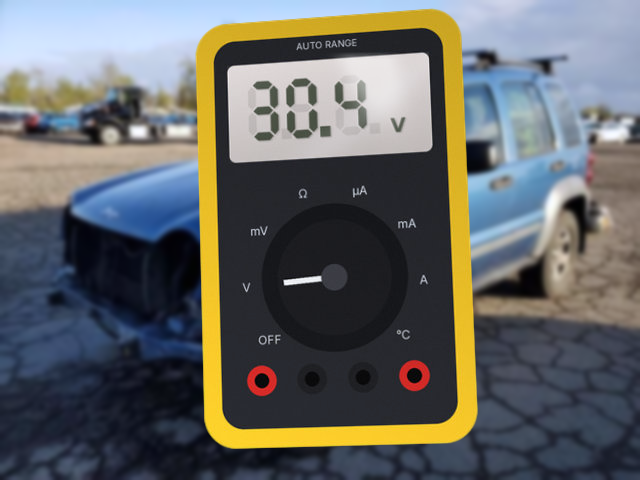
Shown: 30.4
